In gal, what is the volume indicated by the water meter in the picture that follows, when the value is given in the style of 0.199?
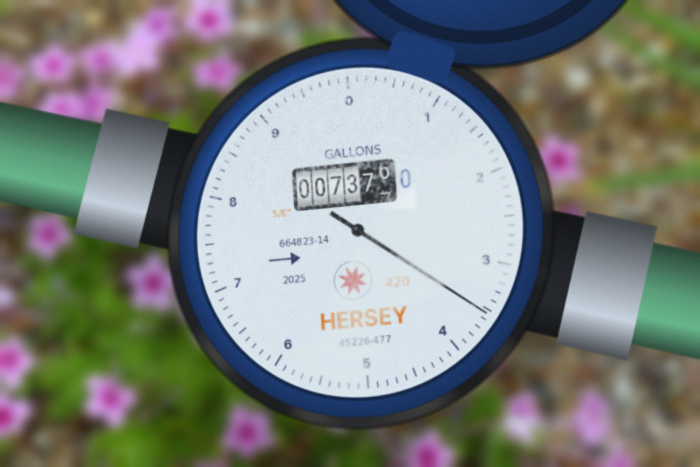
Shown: 73763.5
